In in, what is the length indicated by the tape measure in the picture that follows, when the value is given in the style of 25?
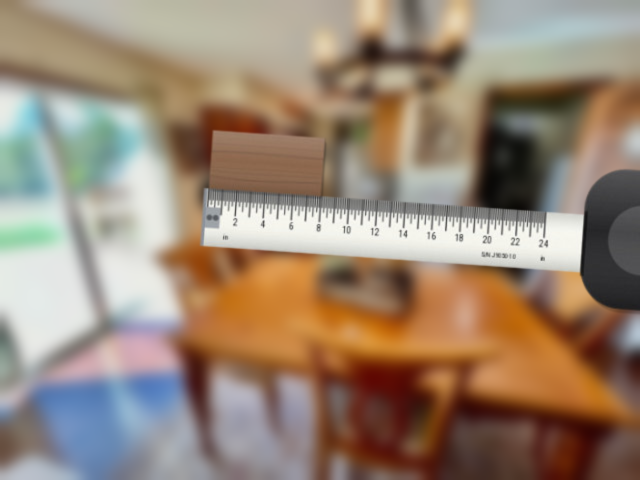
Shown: 8
